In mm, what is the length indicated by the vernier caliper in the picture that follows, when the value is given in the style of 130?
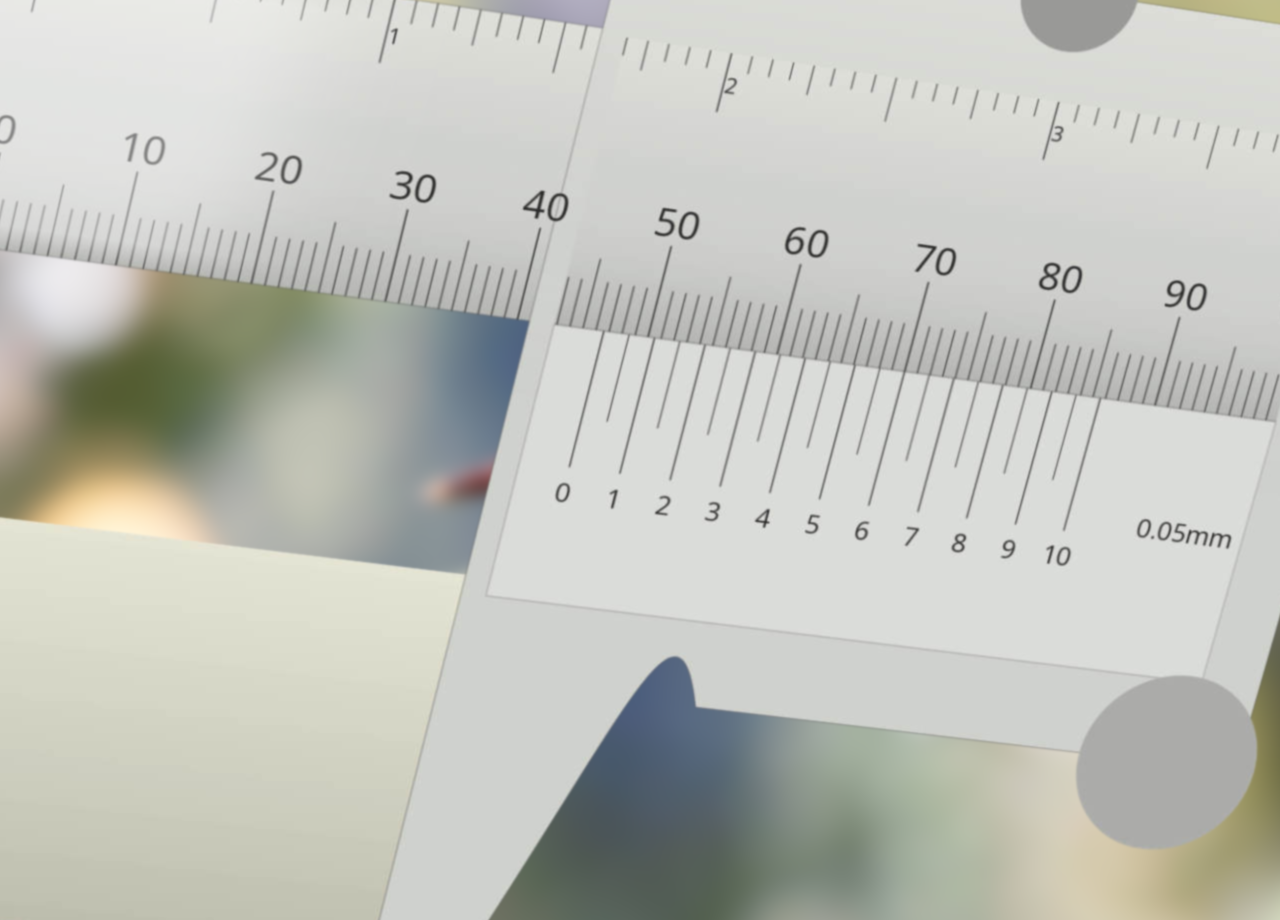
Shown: 46.6
